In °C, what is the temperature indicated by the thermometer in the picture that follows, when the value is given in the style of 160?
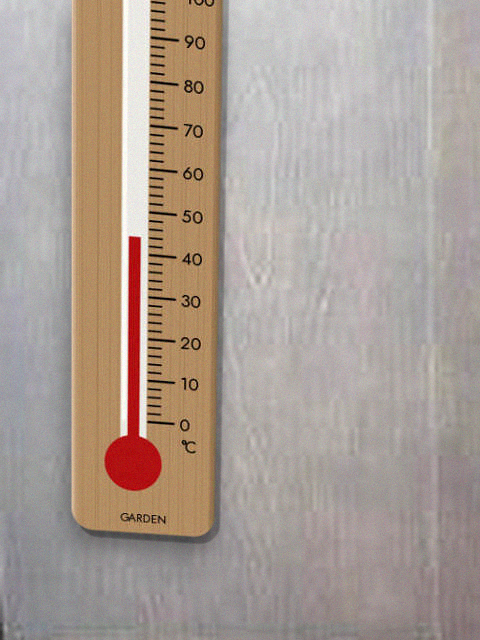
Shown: 44
